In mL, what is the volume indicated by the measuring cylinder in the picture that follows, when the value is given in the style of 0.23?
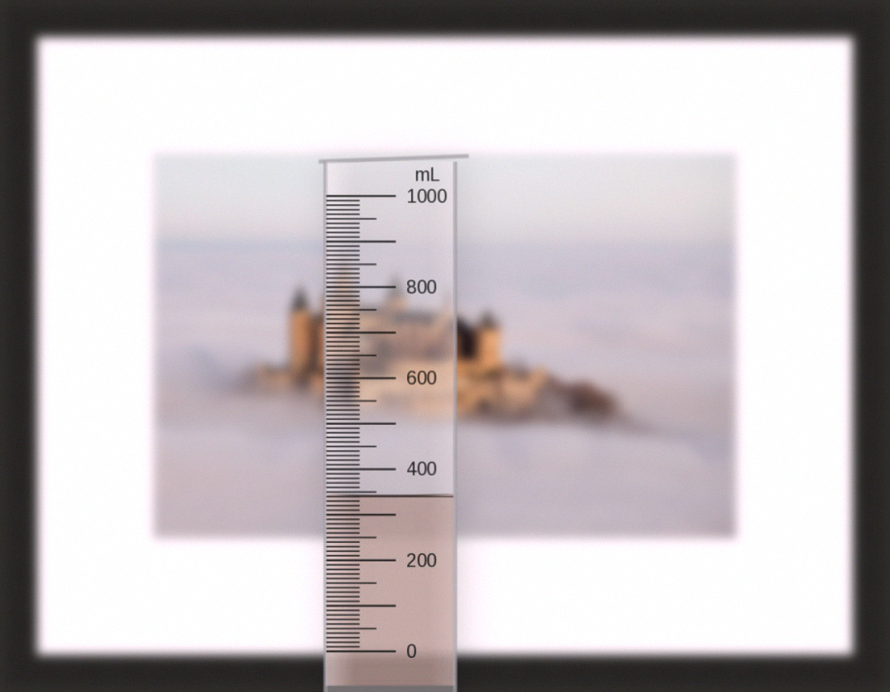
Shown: 340
